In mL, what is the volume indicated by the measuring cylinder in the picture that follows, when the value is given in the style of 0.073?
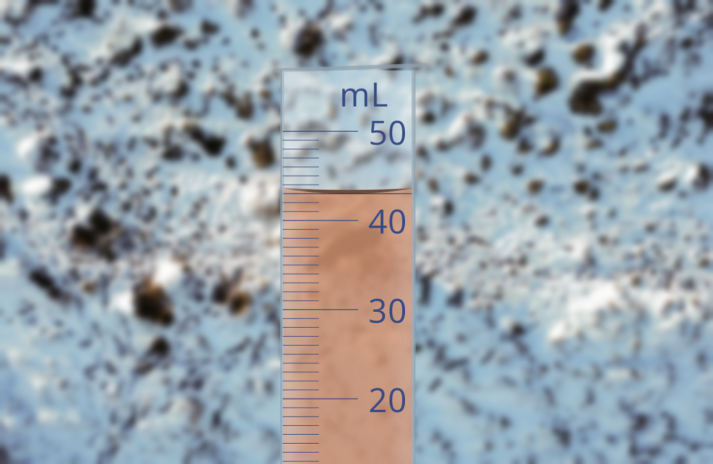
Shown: 43
